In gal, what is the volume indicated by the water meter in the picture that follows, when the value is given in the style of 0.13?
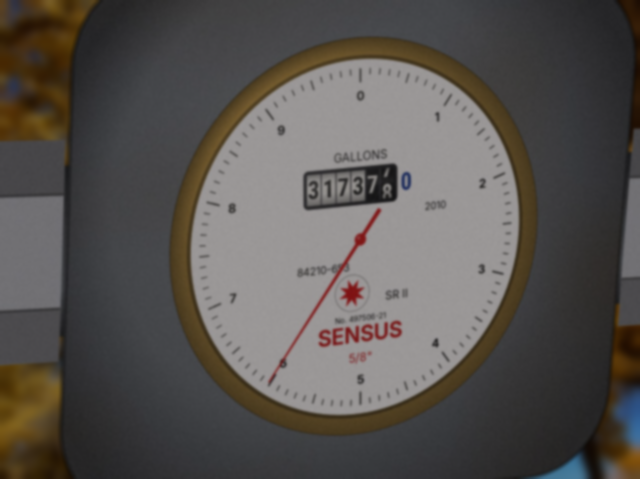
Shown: 3173776.0
